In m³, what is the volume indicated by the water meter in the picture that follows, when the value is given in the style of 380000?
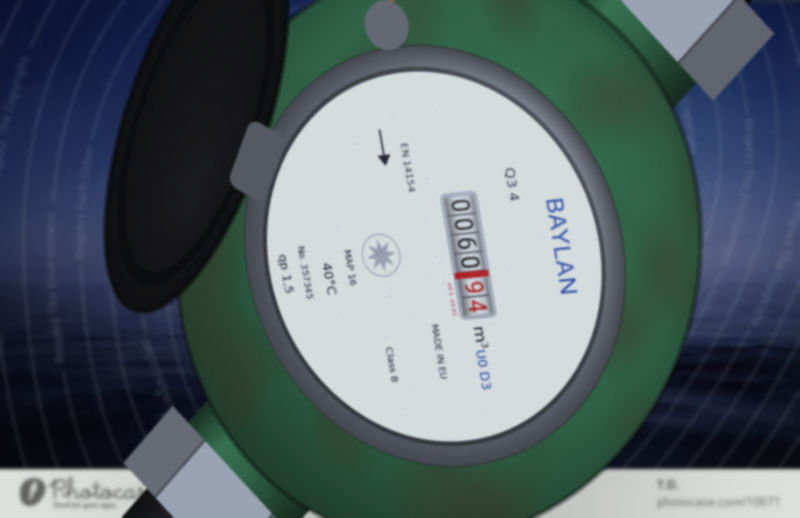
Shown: 60.94
